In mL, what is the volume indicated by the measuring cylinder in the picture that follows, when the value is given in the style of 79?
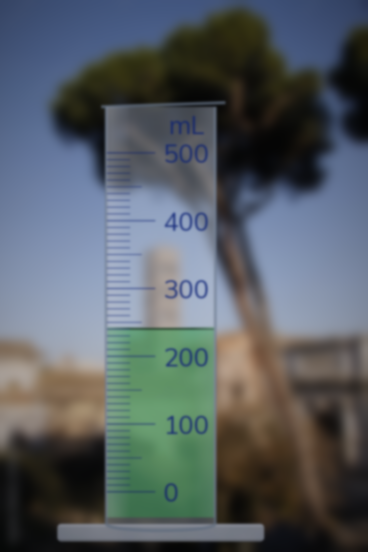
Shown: 240
